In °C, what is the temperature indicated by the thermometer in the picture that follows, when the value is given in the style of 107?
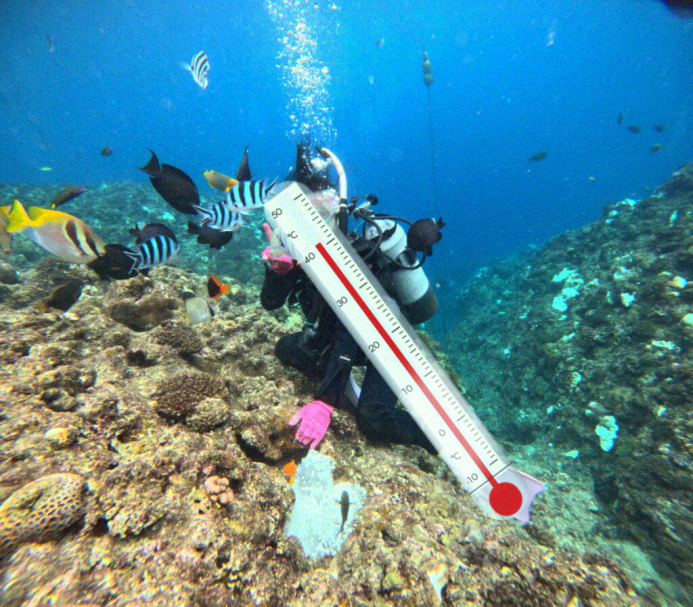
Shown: 41
